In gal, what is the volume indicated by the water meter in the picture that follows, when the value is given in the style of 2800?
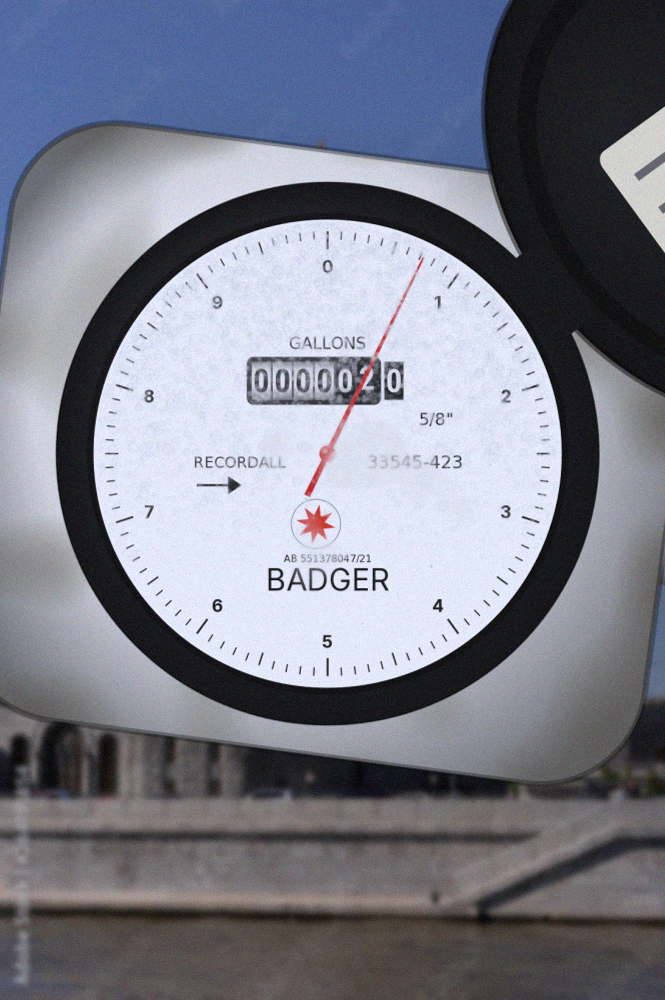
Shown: 20.7
